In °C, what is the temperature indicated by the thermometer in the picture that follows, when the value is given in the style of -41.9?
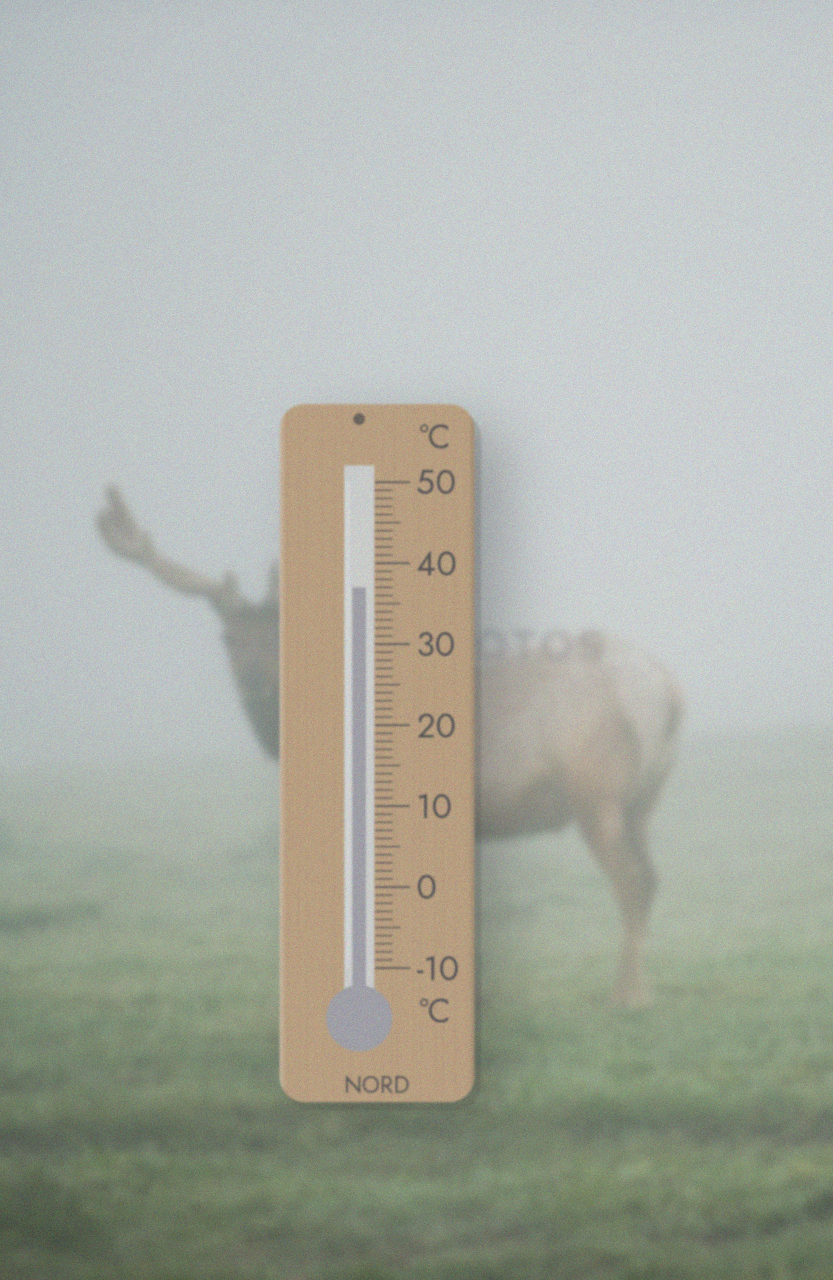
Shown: 37
